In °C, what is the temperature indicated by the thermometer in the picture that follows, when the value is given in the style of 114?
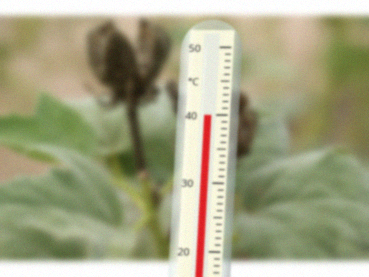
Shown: 40
